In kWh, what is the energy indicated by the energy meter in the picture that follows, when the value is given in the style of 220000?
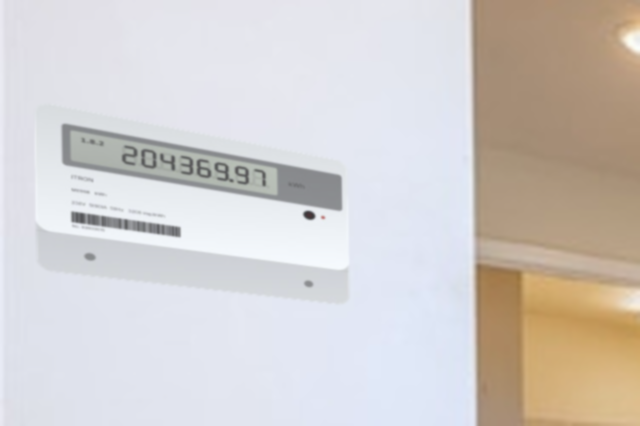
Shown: 204369.97
